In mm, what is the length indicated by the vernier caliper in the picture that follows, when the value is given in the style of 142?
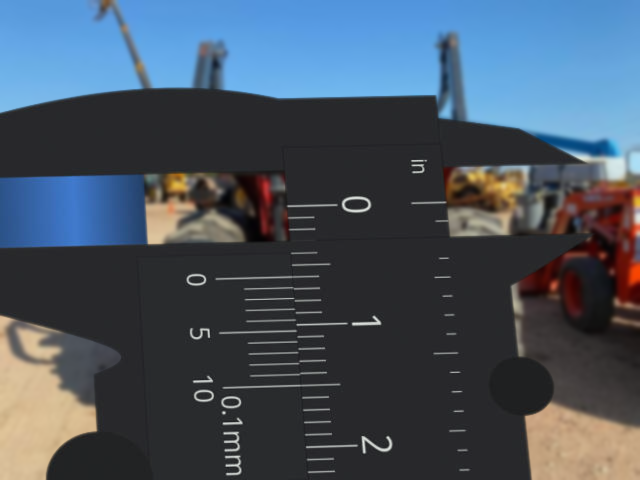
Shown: 6.0
